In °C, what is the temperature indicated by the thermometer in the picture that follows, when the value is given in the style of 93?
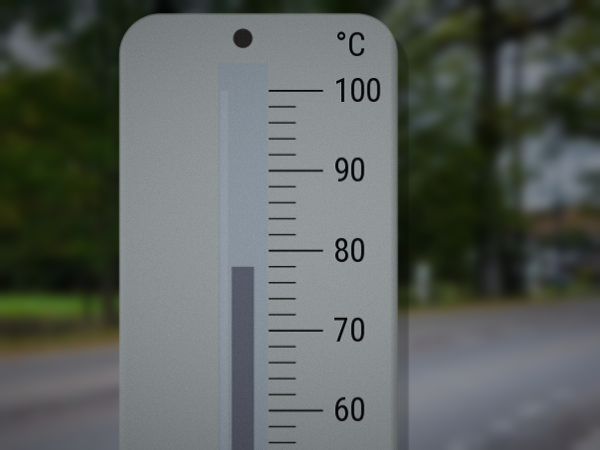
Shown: 78
